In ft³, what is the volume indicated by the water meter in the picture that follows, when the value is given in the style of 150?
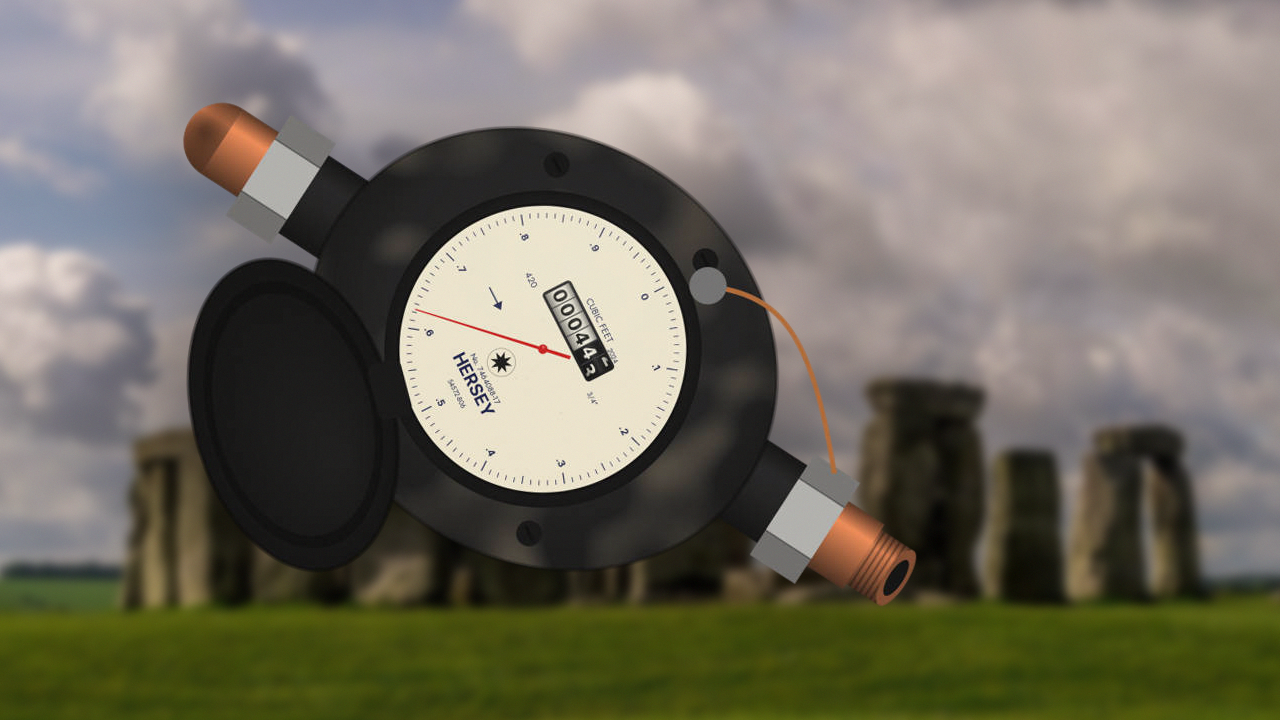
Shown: 442.62
